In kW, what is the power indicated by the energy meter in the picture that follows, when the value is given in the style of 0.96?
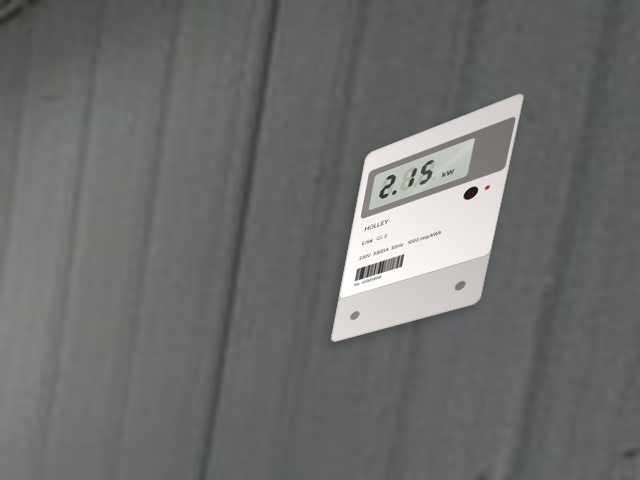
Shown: 2.15
